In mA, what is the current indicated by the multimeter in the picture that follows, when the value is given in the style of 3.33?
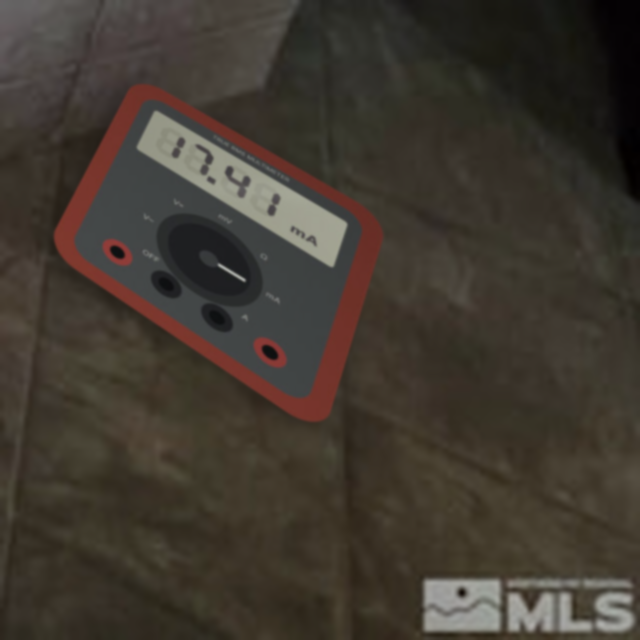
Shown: 17.41
